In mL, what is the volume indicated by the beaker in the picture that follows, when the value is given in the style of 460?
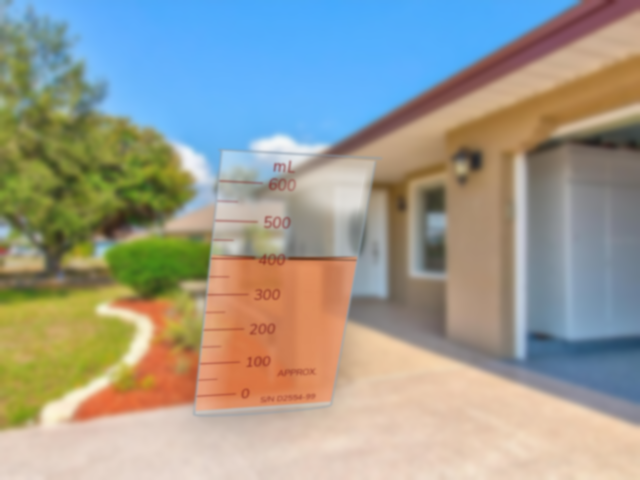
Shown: 400
